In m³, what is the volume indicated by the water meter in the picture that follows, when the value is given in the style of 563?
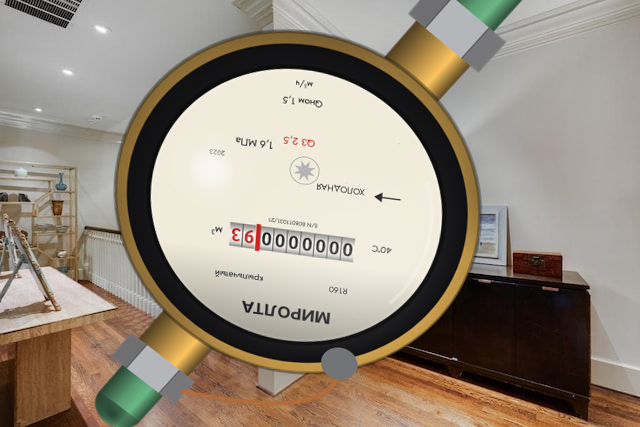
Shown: 0.93
